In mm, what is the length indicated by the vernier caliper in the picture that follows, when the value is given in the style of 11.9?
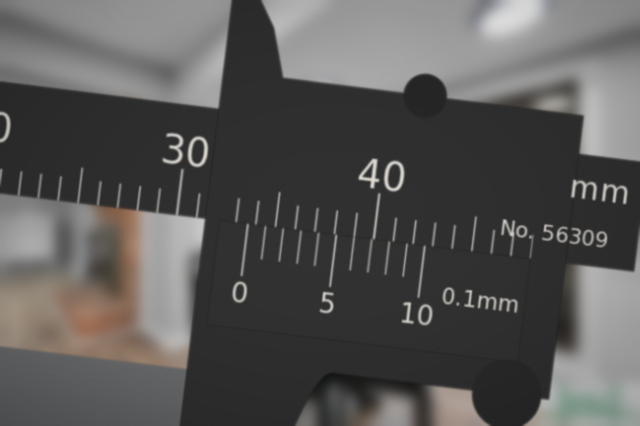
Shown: 33.6
